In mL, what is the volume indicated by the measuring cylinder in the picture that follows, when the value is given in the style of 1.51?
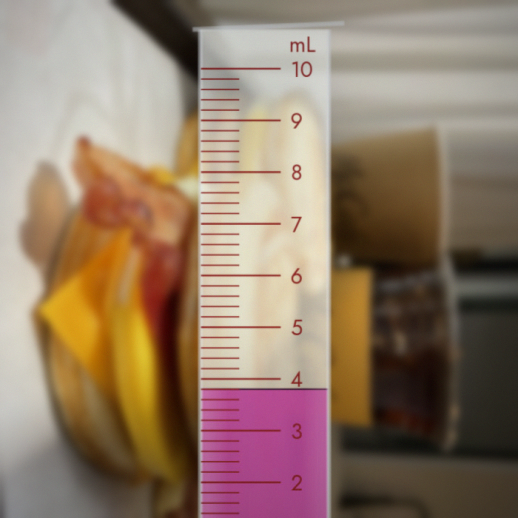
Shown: 3.8
